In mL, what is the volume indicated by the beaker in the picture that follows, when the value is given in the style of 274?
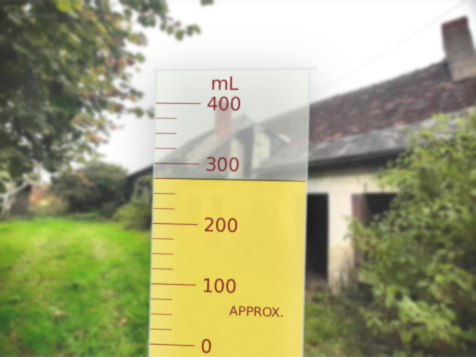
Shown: 275
